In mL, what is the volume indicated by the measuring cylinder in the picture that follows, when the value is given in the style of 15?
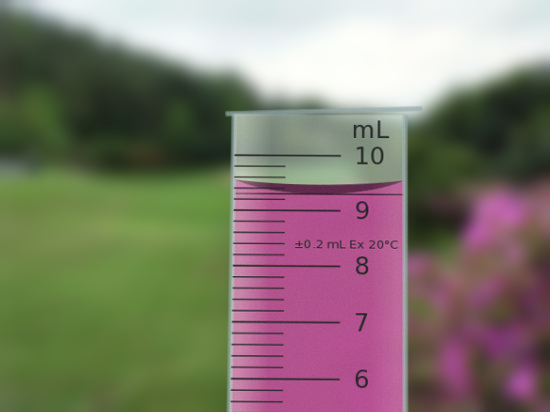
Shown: 9.3
